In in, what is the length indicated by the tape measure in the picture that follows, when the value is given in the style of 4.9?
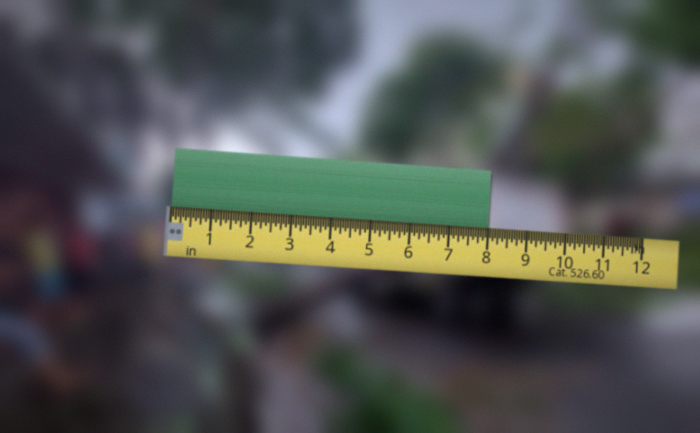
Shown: 8
